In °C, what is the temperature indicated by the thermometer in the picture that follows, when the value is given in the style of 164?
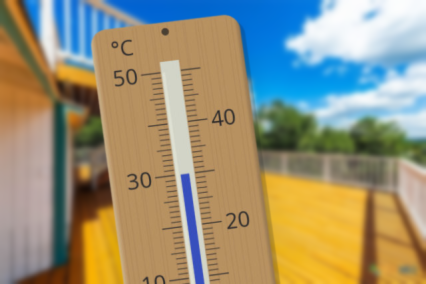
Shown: 30
